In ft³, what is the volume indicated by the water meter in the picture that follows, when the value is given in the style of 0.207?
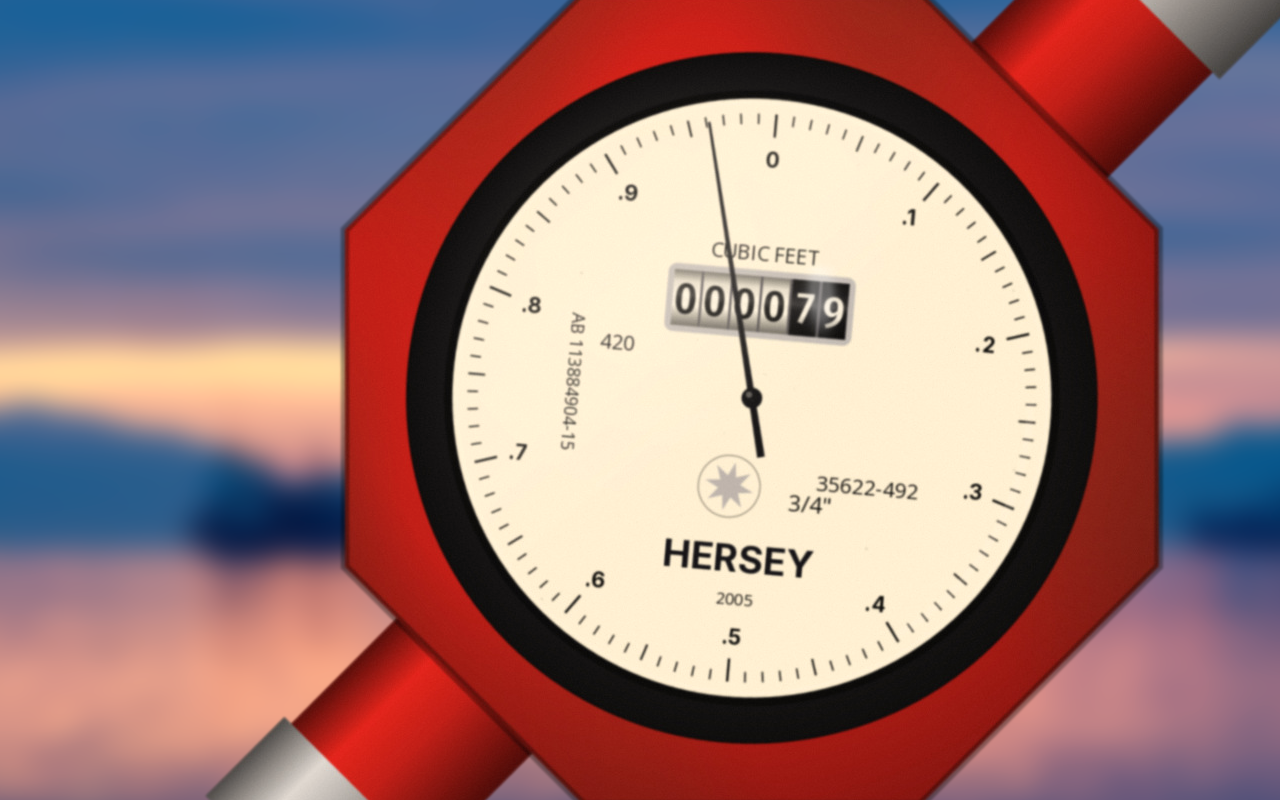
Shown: 78.96
